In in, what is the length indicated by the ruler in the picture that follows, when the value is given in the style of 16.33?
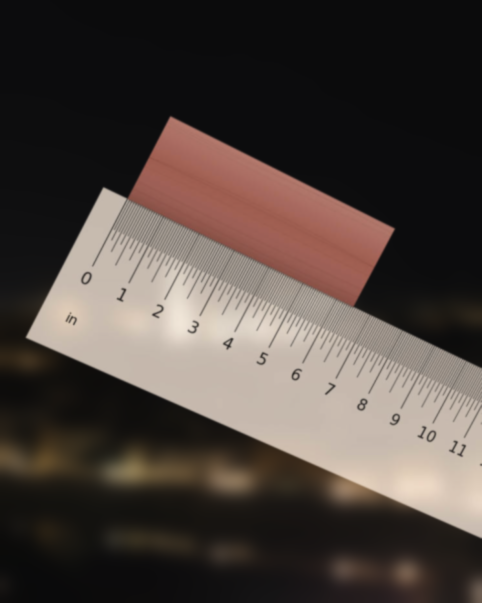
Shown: 6.5
